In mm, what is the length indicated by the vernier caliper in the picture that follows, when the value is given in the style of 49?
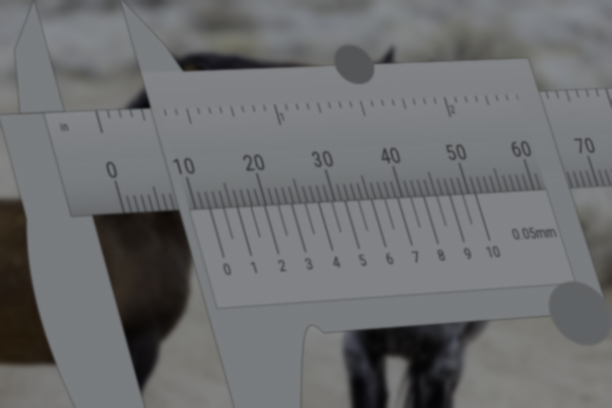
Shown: 12.0
